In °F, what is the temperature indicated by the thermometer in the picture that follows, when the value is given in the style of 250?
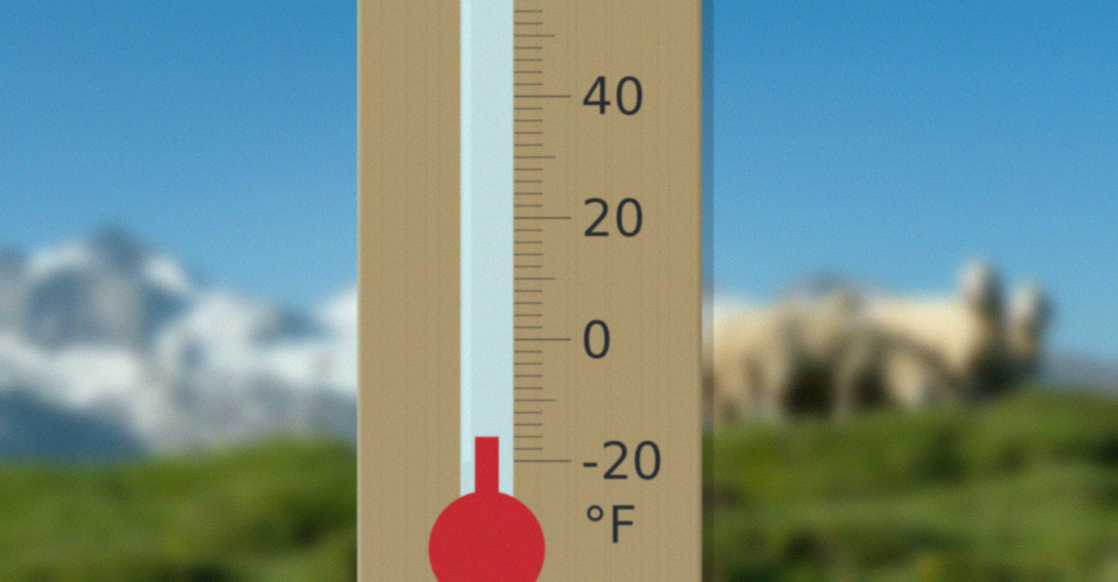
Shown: -16
